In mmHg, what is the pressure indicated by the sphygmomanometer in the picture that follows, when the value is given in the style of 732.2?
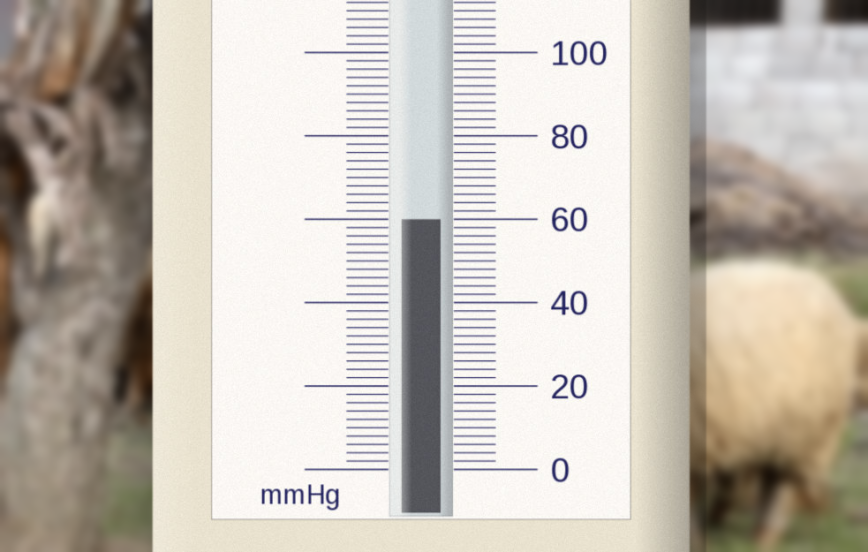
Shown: 60
